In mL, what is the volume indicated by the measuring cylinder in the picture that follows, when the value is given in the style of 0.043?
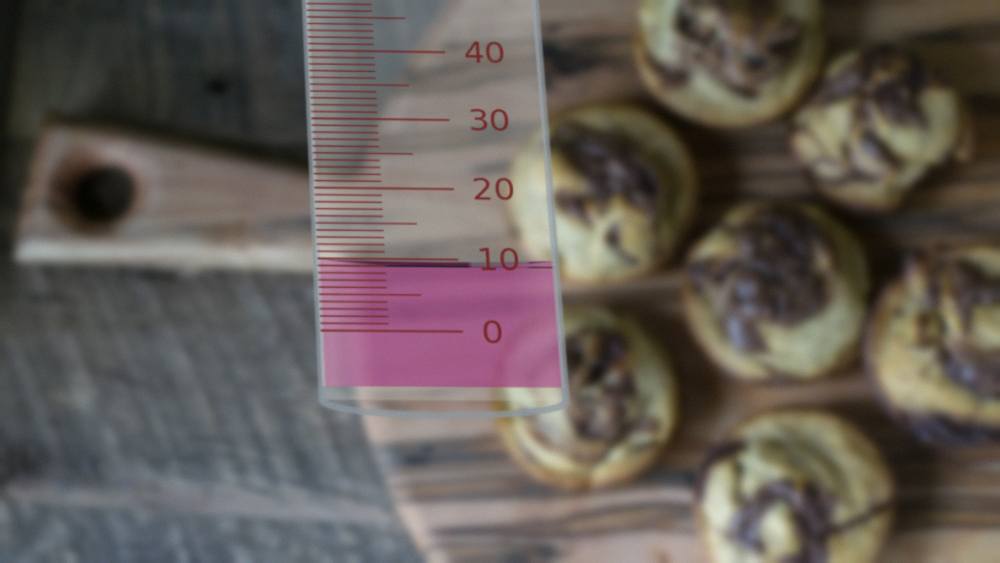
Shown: 9
